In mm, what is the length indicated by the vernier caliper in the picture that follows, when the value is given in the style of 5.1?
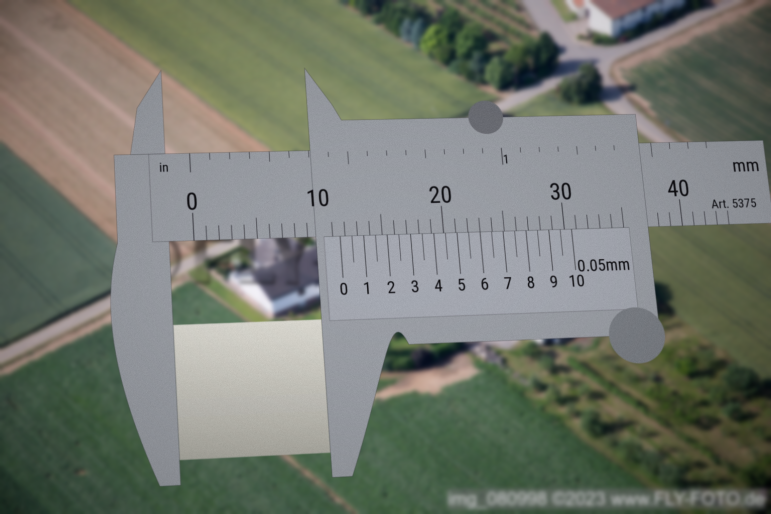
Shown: 11.6
